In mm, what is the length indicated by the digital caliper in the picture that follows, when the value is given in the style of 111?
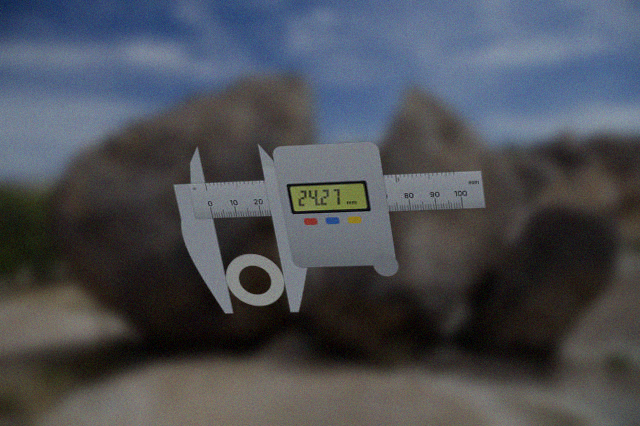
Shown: 24.27
